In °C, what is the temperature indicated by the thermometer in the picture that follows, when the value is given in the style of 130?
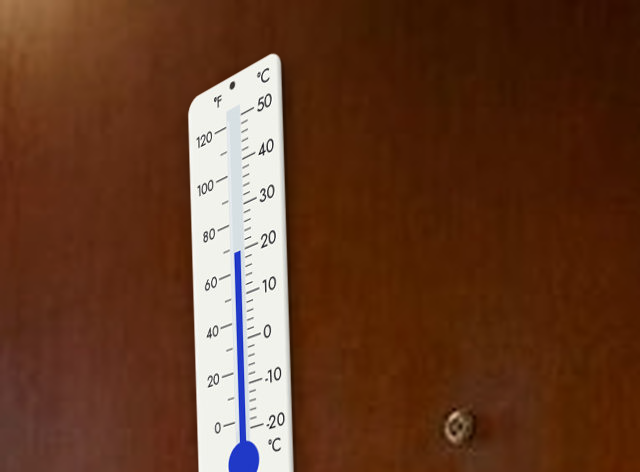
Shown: 20
